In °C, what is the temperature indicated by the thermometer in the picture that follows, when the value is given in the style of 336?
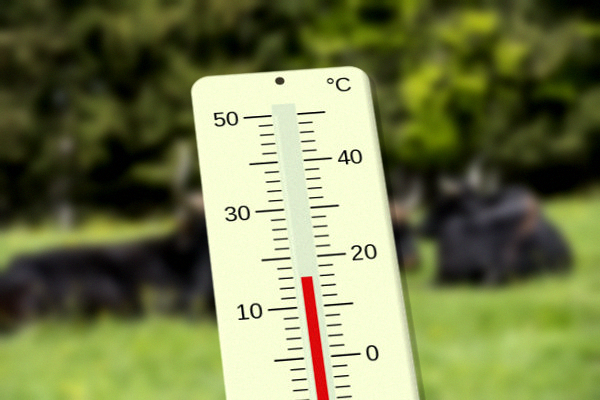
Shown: 16
